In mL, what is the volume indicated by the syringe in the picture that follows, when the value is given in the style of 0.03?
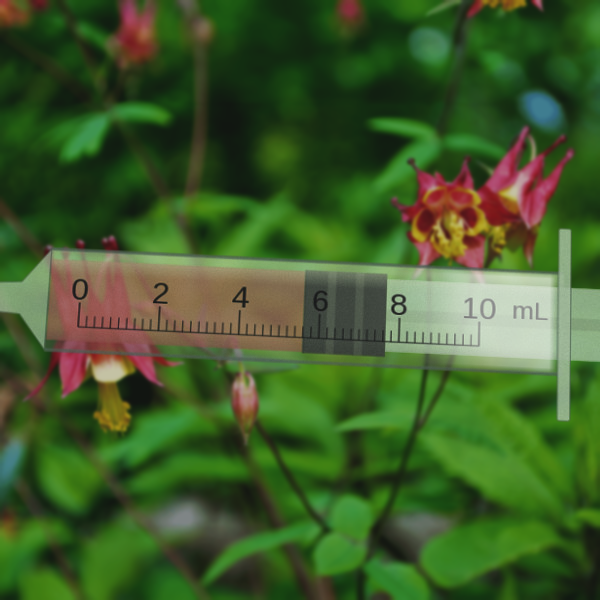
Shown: 5.6
